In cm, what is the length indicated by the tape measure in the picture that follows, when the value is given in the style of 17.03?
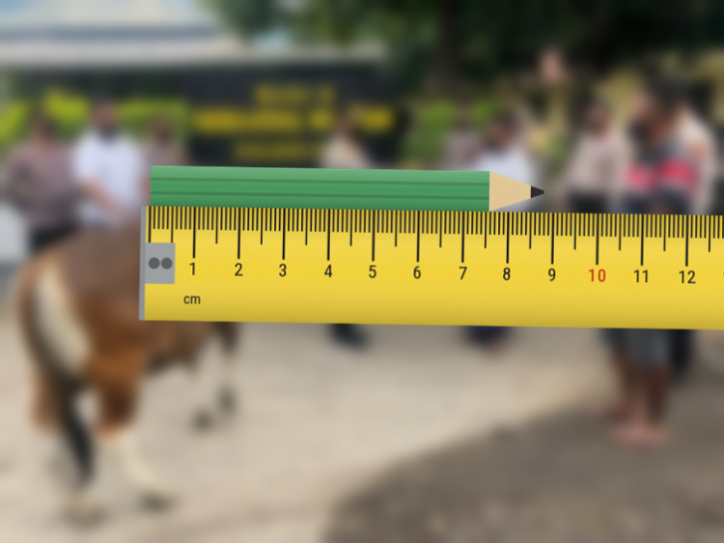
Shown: 8.8
